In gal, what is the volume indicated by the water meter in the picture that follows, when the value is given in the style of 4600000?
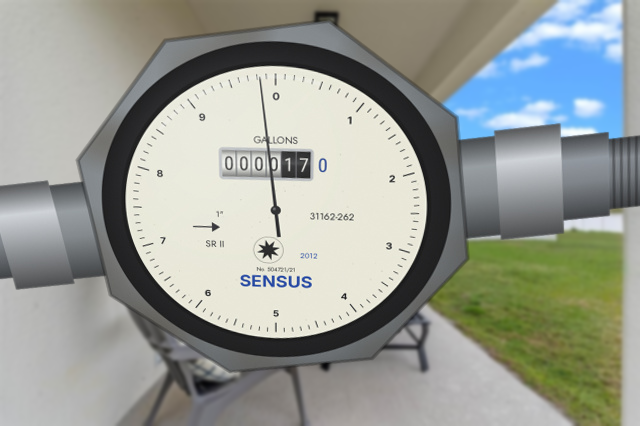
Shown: 169.8
